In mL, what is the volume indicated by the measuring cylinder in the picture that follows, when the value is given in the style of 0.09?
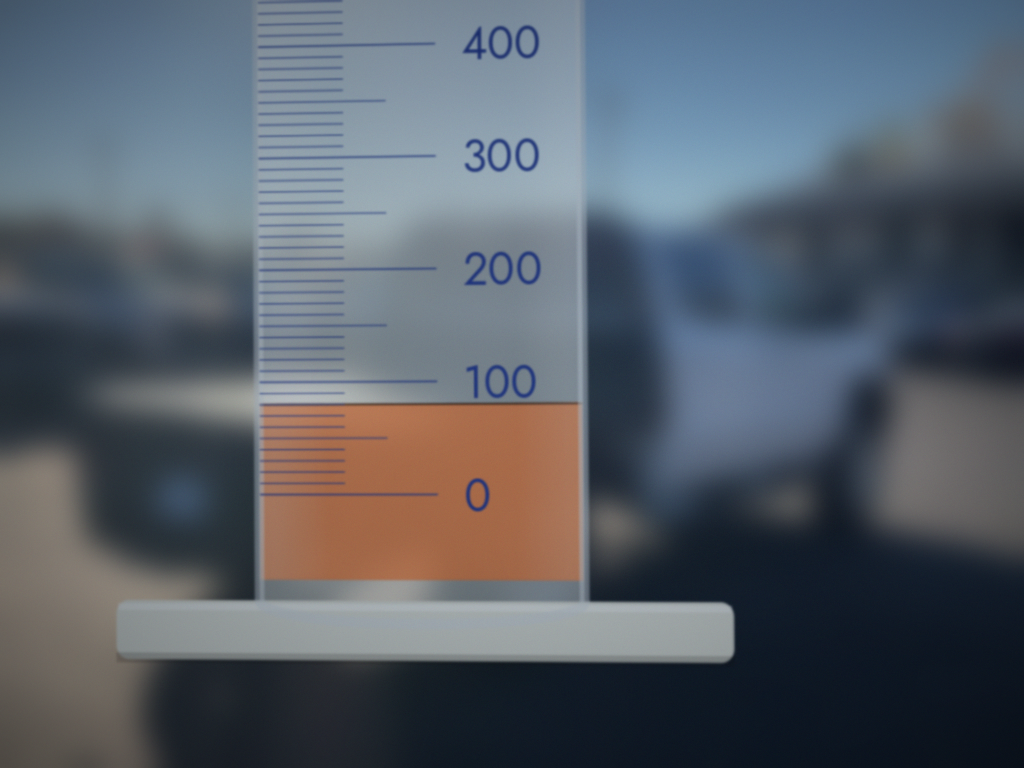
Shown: 80
